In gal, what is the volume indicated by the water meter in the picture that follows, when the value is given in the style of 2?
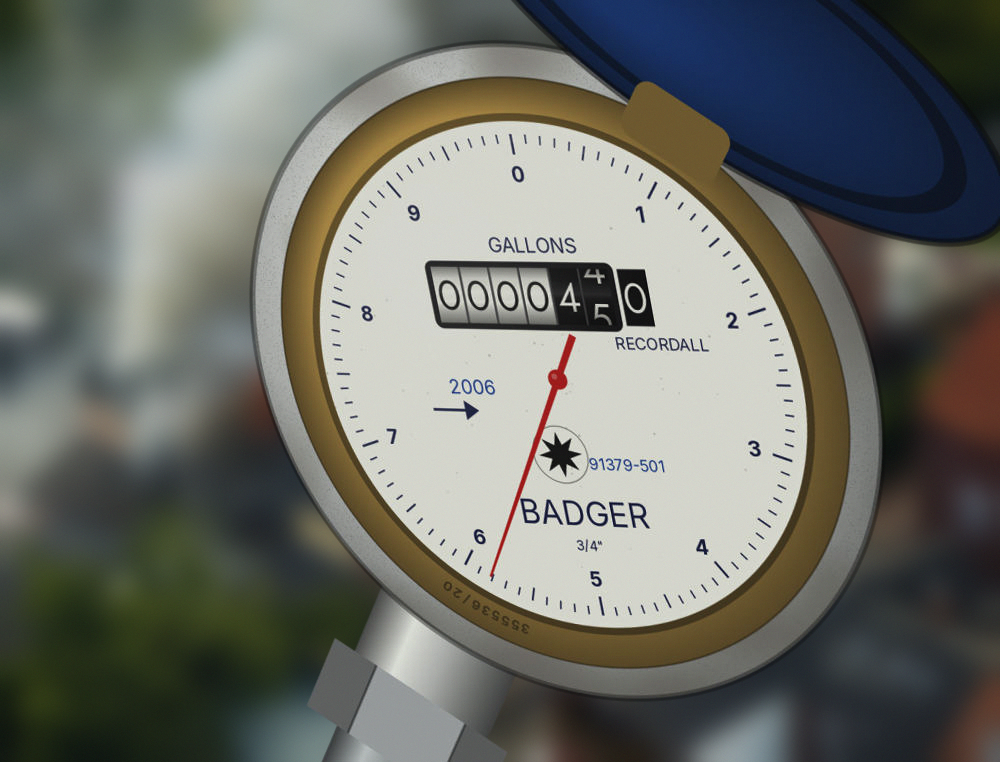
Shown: 445.8
